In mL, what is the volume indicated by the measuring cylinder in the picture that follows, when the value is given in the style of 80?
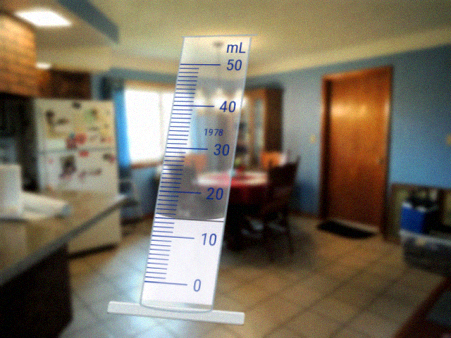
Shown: 14
